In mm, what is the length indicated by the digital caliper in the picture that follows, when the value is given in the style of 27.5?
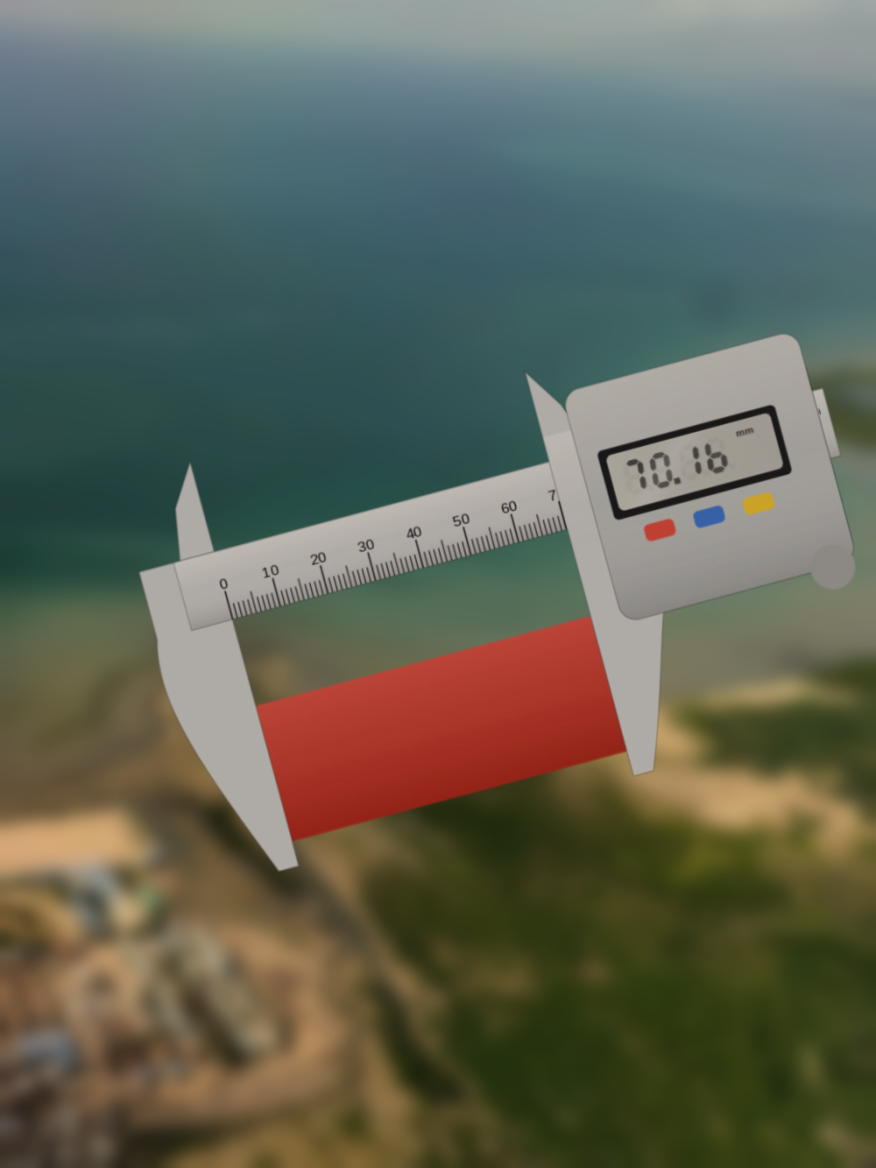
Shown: 70.16
